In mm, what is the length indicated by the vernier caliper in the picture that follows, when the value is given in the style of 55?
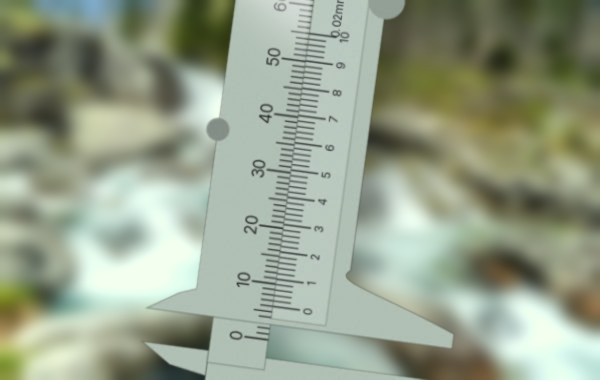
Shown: 6.0
